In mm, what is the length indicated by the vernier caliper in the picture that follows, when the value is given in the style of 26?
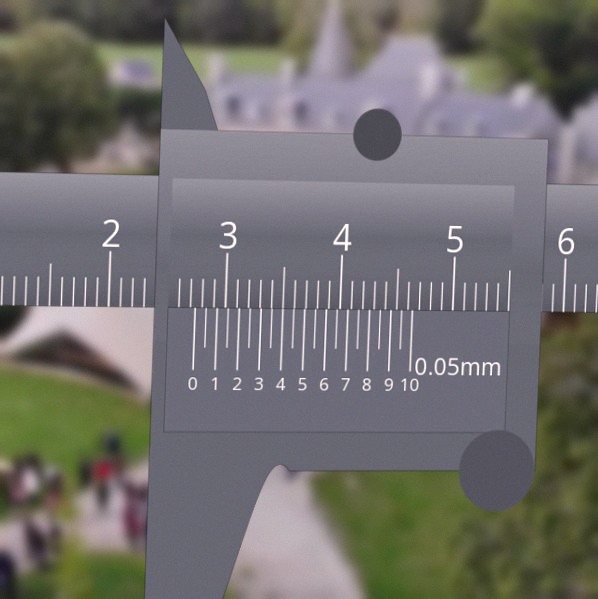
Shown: 27.4
